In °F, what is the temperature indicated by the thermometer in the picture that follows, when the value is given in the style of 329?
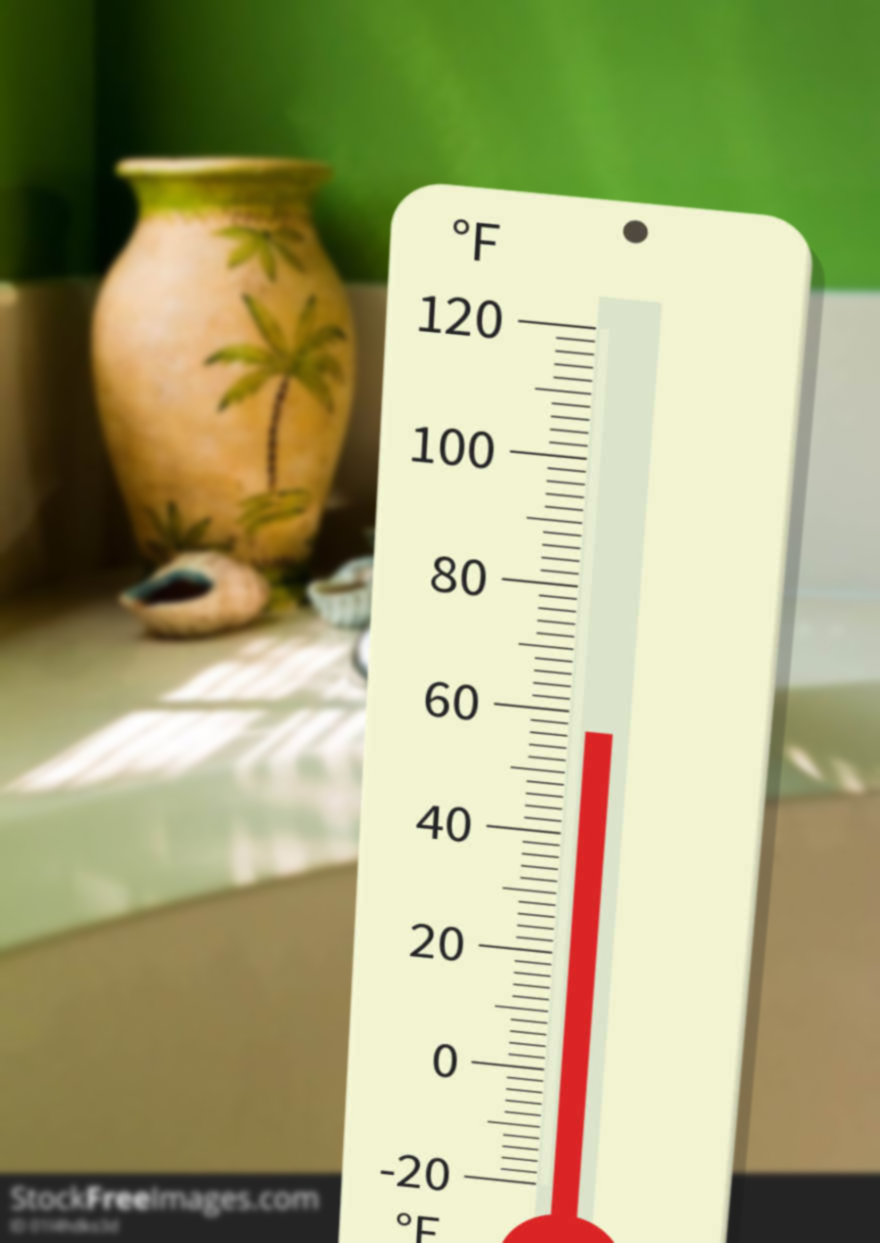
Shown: 57
